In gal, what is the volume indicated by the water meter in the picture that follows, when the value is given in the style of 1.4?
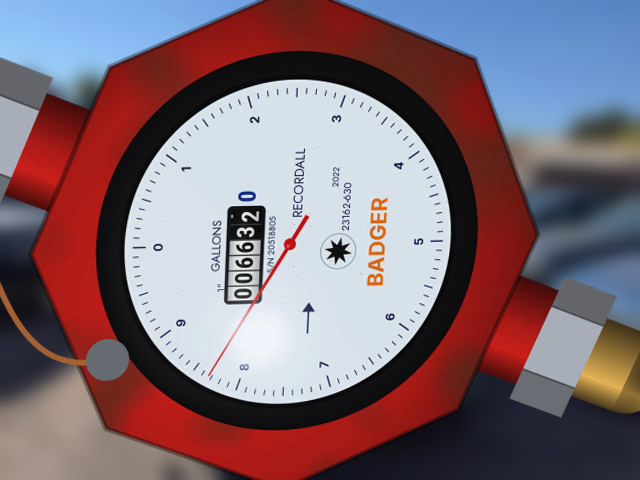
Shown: 66318.3
